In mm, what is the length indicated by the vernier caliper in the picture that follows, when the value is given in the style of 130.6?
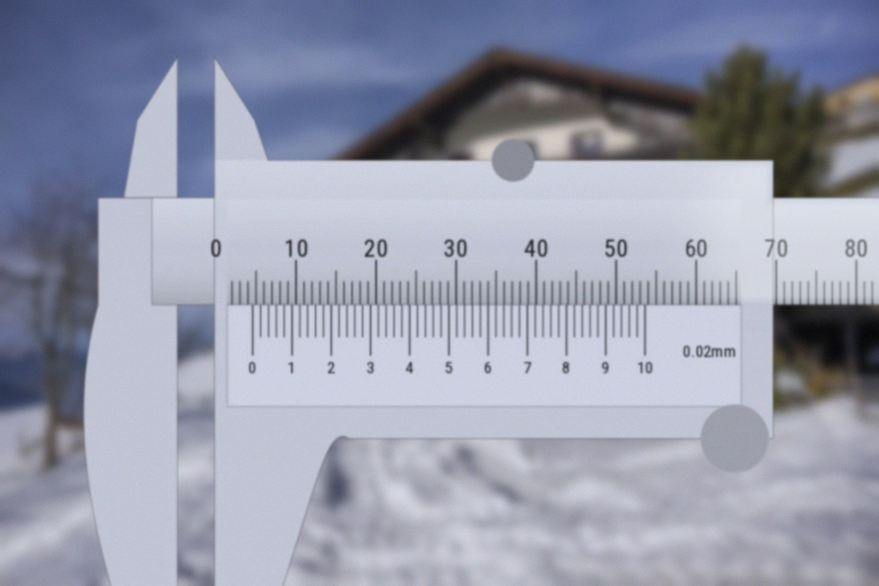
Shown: 4.6
